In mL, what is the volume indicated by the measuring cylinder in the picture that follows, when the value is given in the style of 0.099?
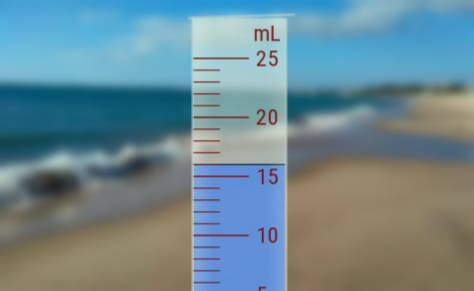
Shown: 16
